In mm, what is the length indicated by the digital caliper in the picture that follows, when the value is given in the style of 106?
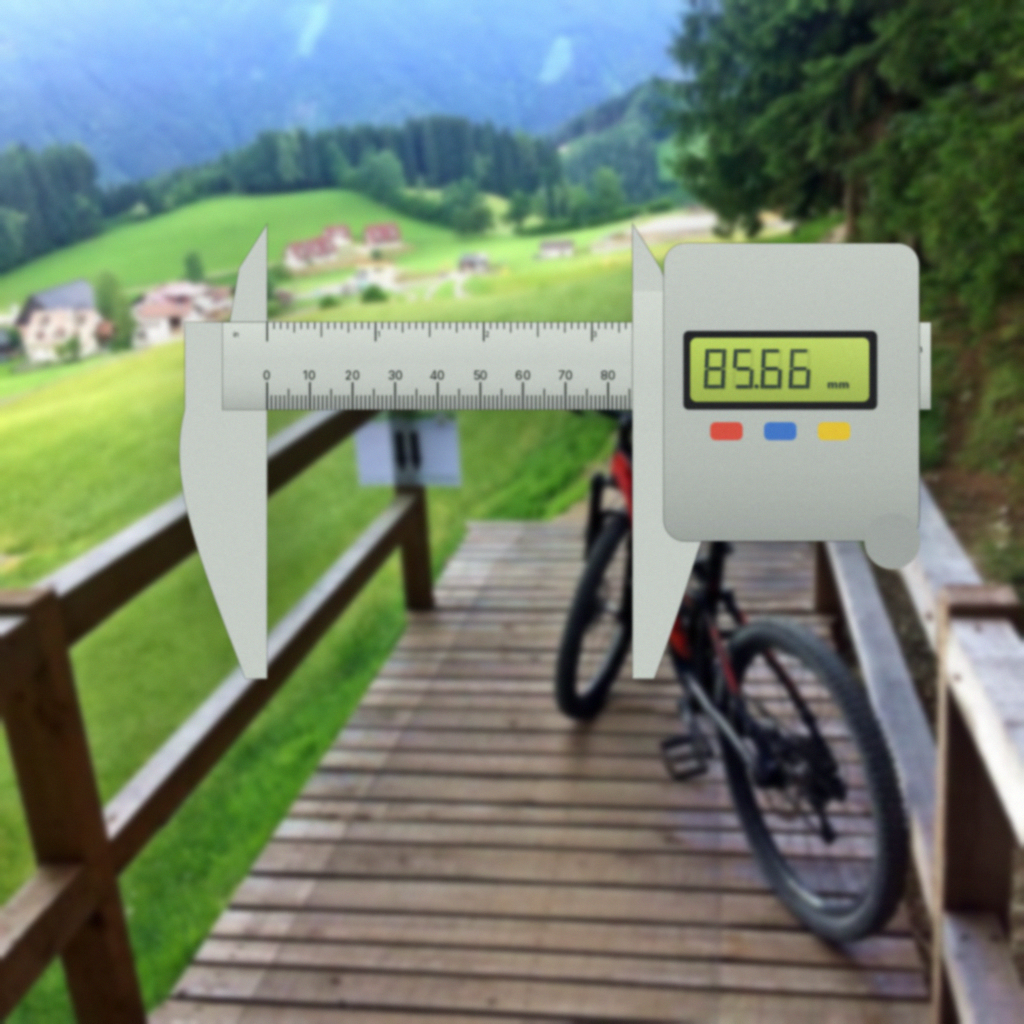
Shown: 85.66
